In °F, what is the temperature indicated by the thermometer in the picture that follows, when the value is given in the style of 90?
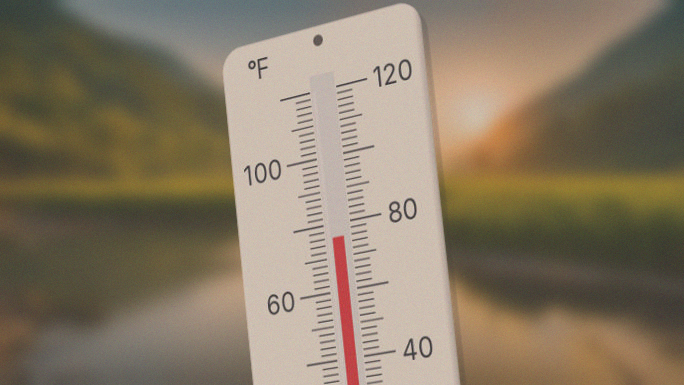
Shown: 76
